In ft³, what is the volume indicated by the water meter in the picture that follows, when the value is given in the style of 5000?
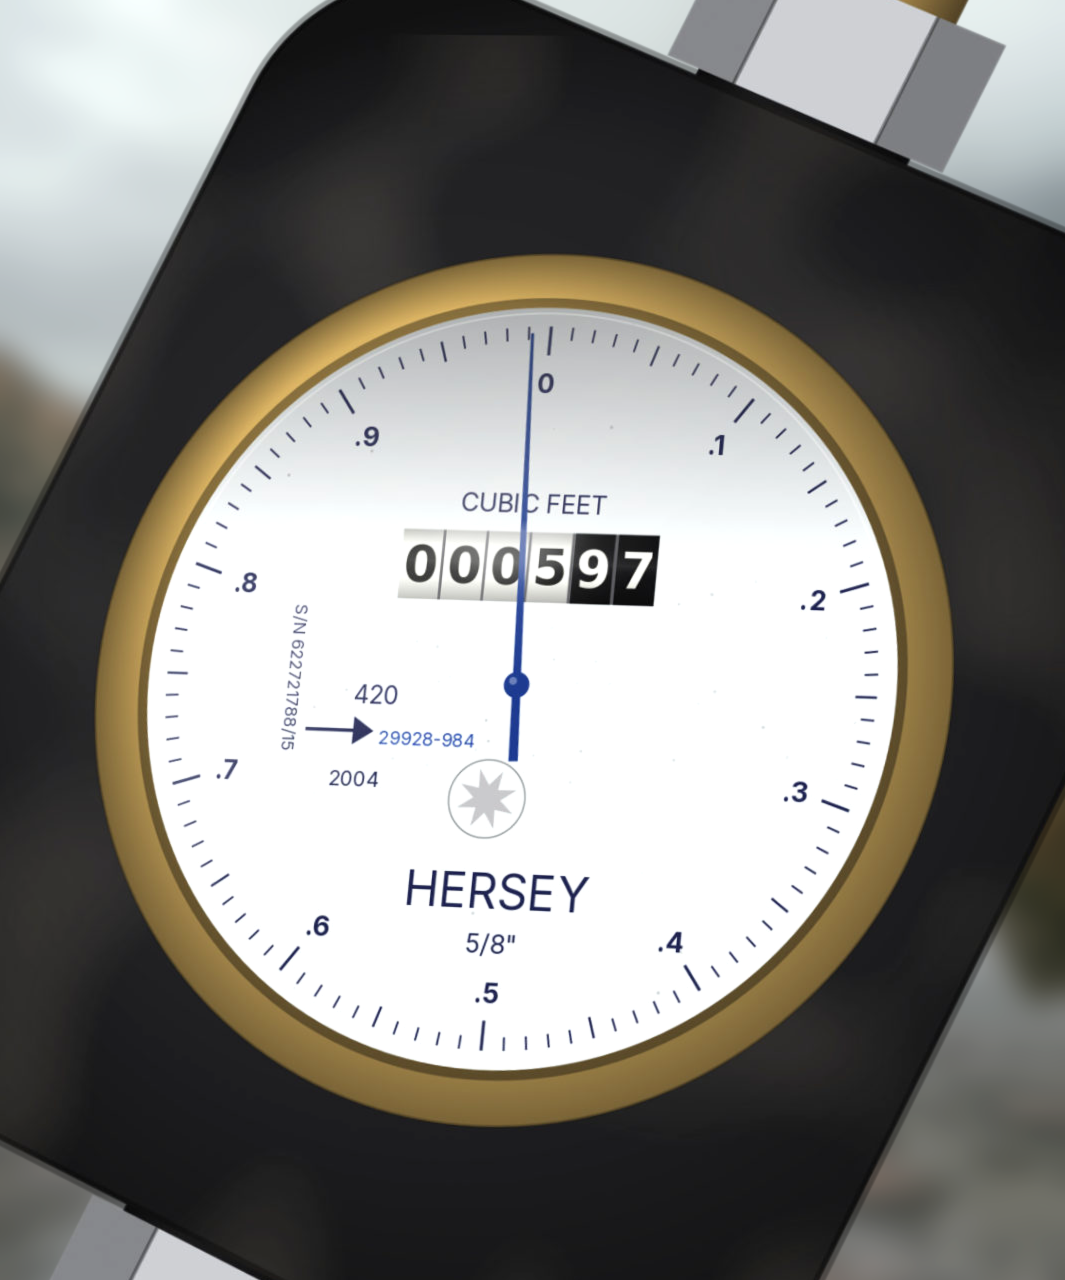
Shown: 596.99
